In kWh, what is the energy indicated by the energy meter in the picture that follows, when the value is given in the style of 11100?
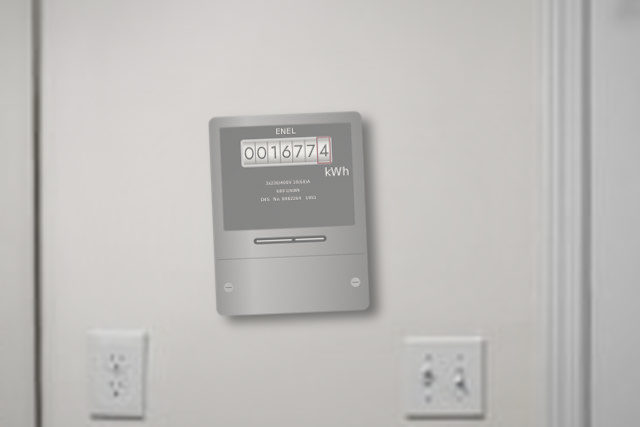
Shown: 1677.4
